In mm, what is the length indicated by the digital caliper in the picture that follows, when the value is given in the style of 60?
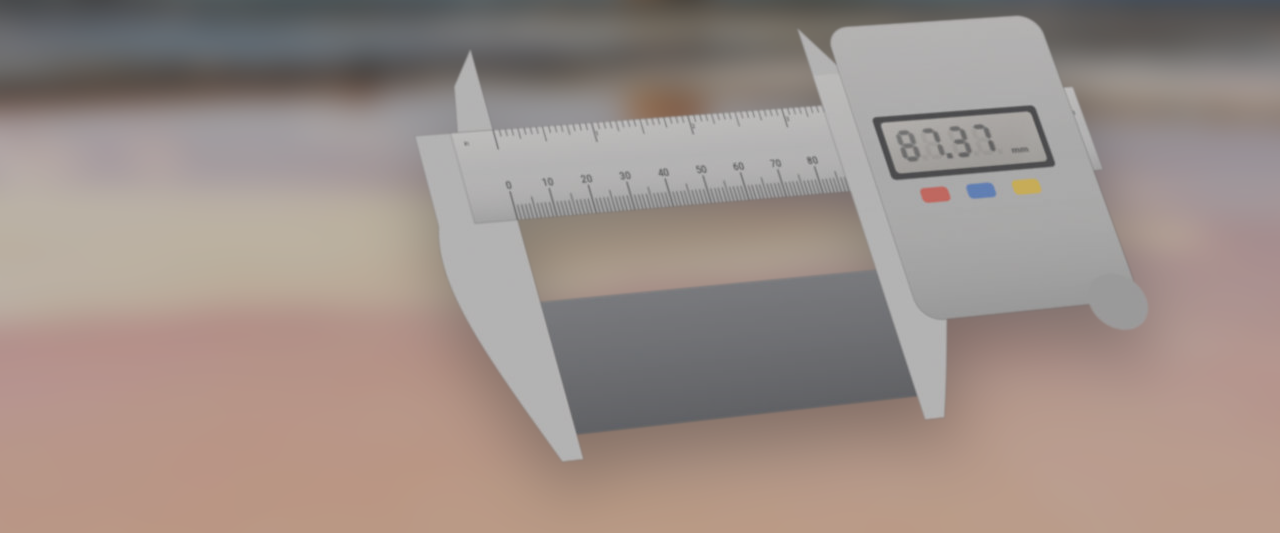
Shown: 87.37
